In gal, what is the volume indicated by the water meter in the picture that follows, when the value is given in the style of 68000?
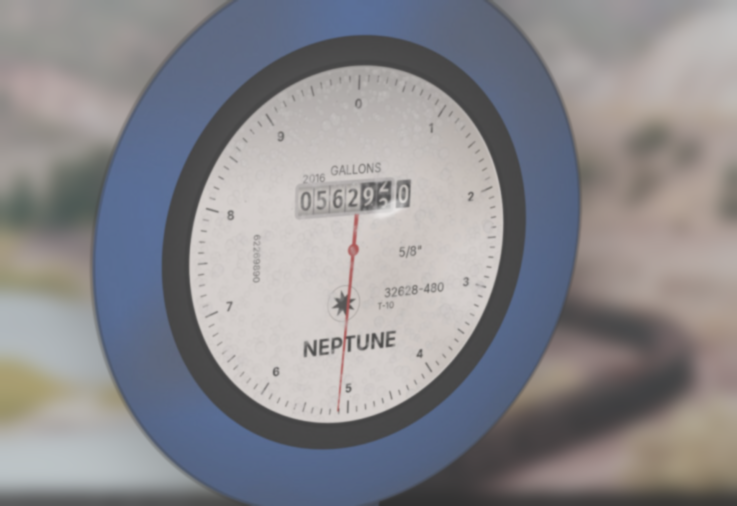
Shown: 562925.1
